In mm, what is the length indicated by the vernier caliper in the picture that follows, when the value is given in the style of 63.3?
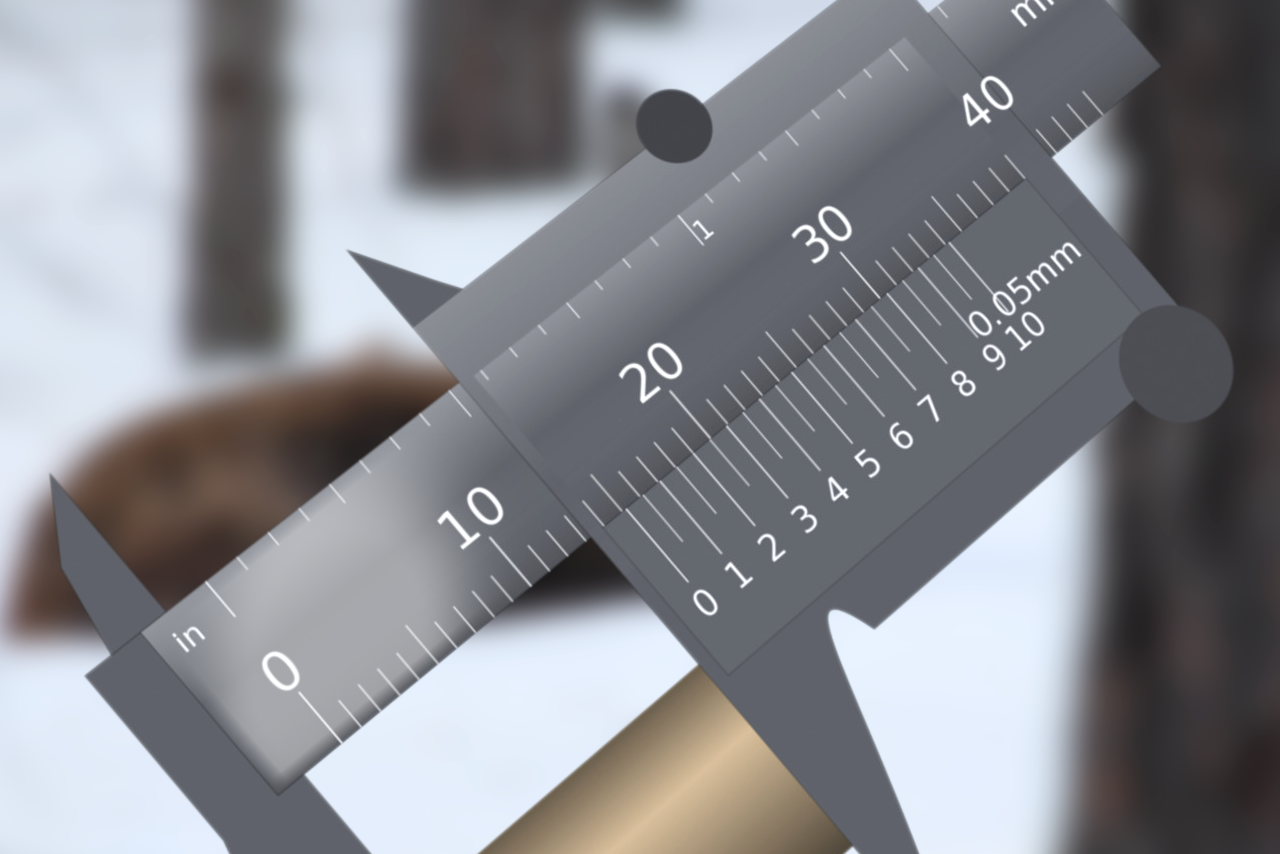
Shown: 15.2
